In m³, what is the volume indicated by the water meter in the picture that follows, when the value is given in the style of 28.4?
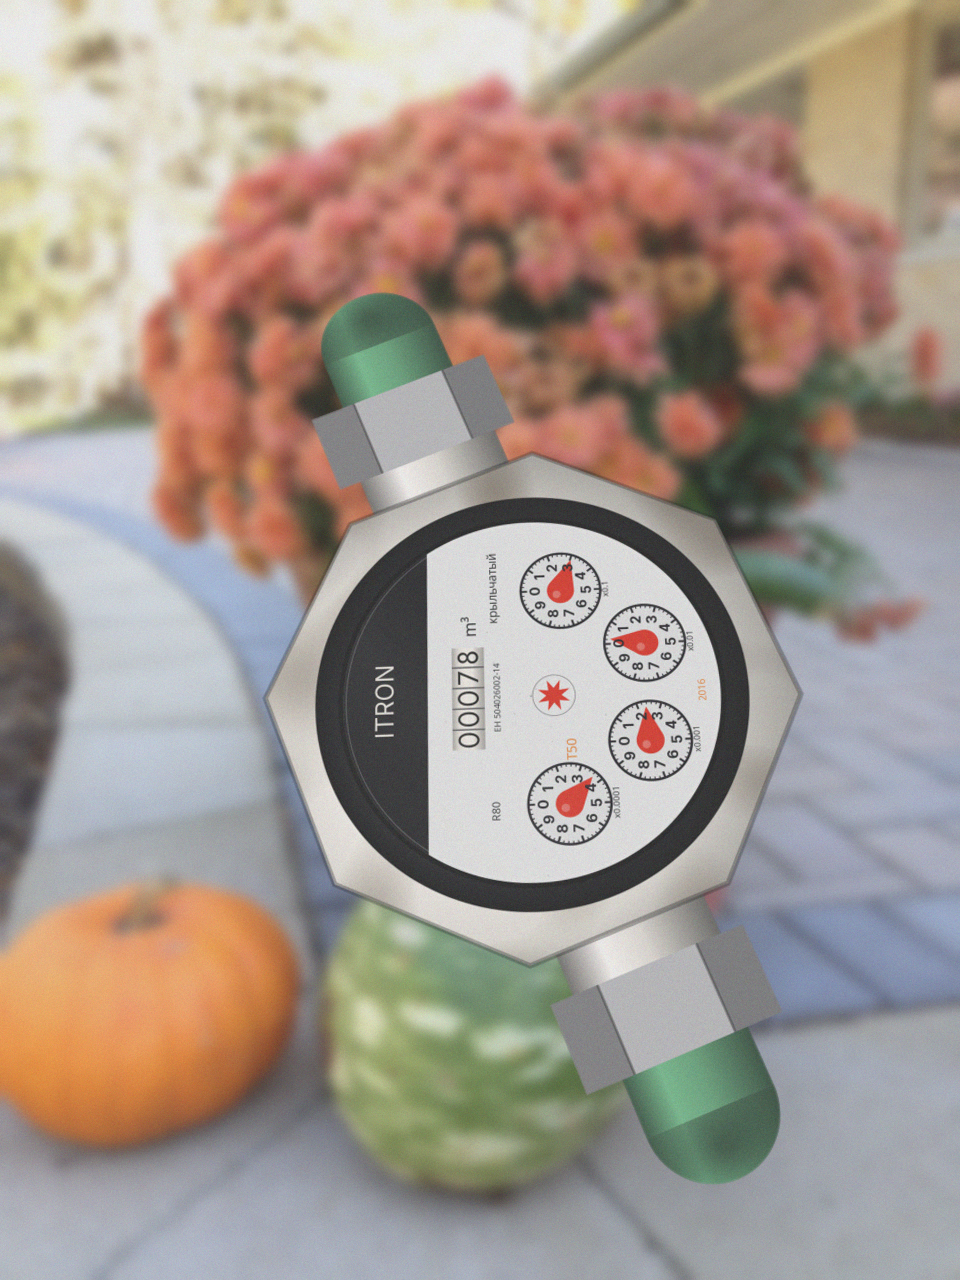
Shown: 78.3023
